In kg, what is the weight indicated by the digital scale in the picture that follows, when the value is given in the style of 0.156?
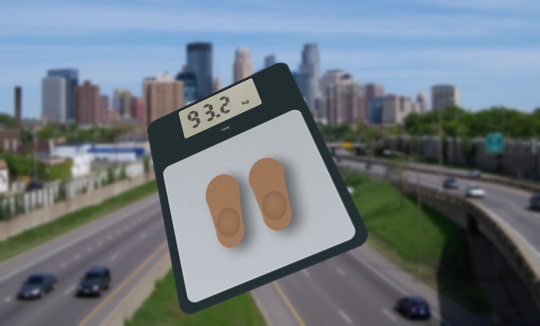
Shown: 93.2
